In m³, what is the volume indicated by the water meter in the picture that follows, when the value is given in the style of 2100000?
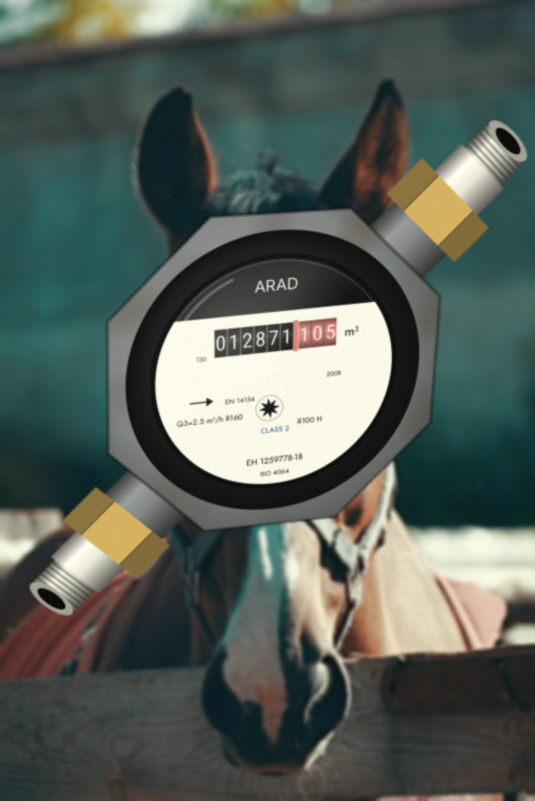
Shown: 12871.105
